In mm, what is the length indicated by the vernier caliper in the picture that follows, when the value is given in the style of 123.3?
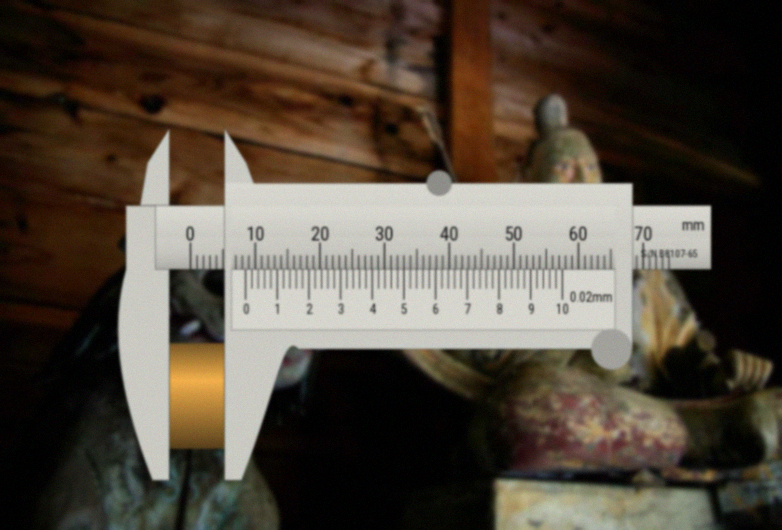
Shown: 8.5
